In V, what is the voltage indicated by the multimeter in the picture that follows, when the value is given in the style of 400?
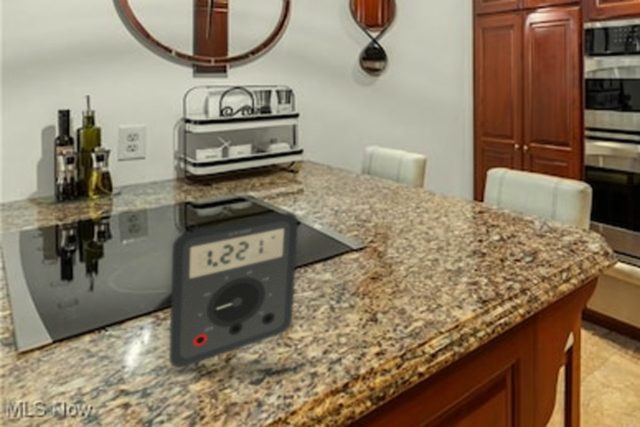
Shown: 1.221
